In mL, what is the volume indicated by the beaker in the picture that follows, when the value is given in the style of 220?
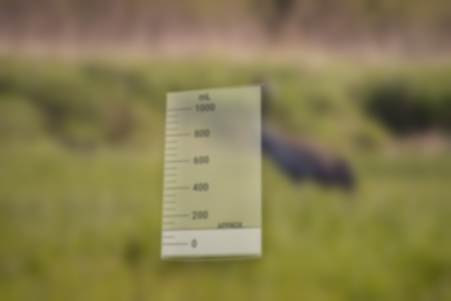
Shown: 100
